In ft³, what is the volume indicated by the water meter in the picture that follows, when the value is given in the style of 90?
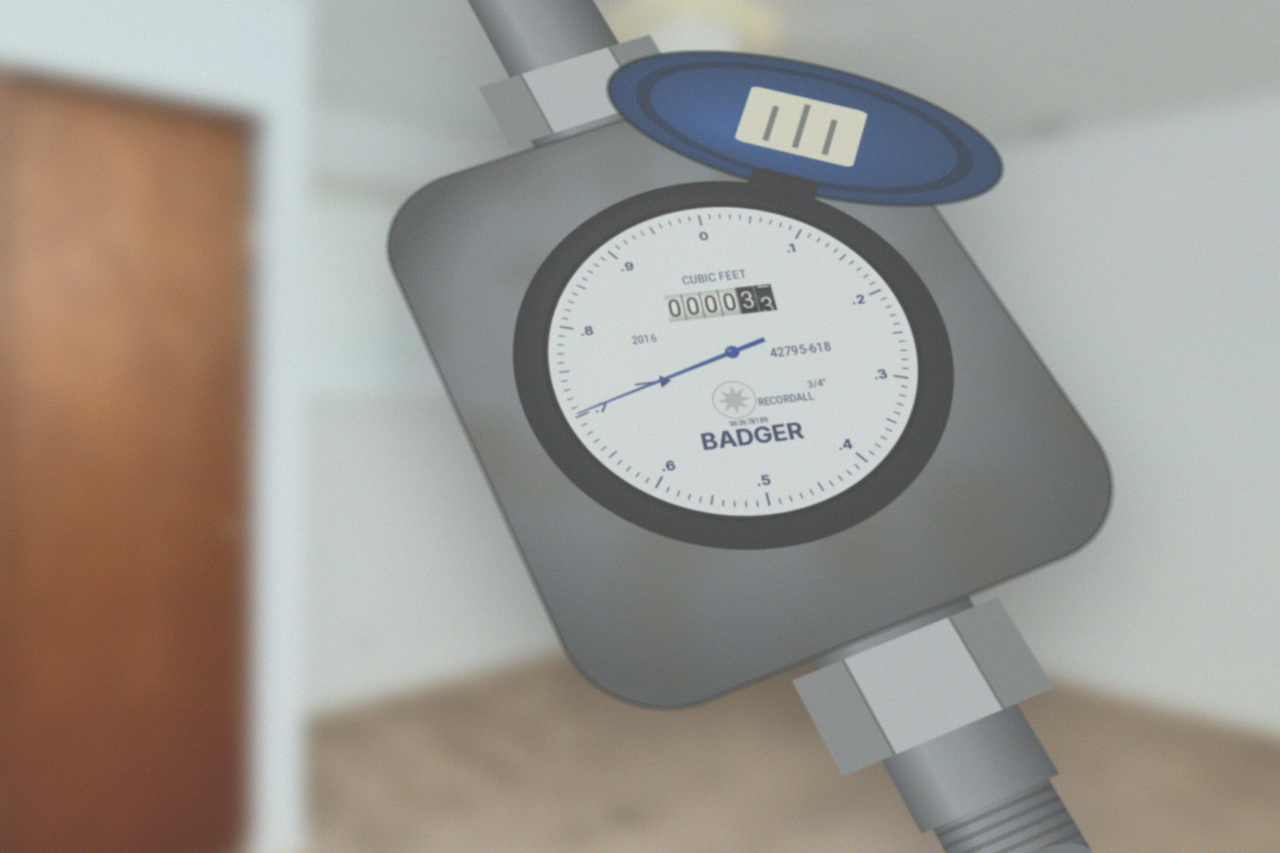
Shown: 32.70
